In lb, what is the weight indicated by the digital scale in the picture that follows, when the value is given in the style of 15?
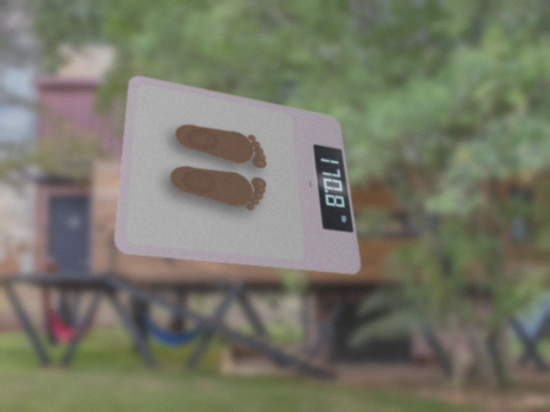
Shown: 170.8
